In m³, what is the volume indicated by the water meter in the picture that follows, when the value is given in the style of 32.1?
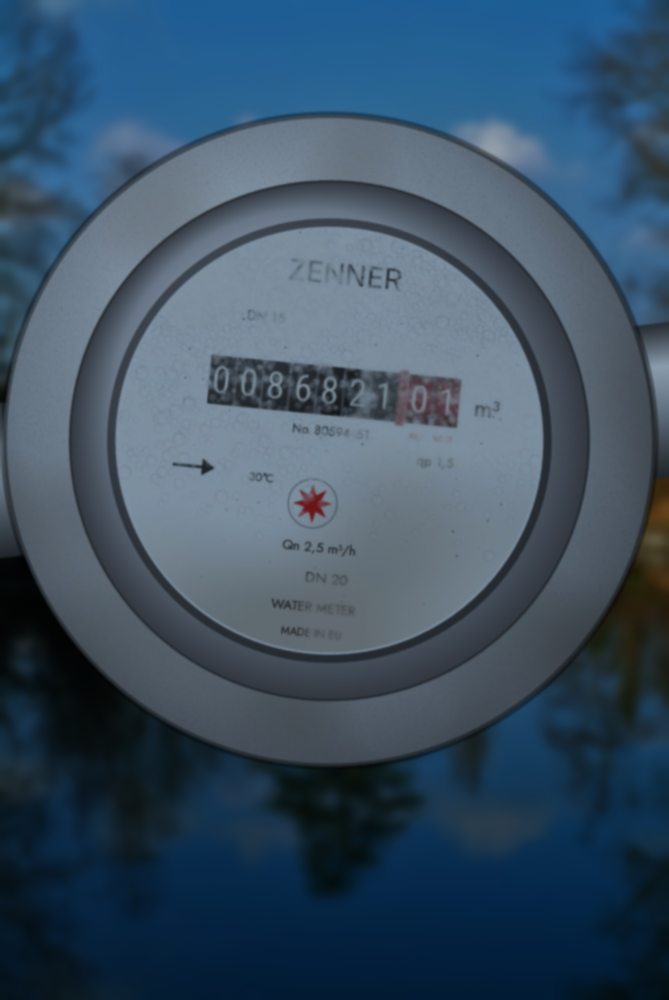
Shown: 86821.01
